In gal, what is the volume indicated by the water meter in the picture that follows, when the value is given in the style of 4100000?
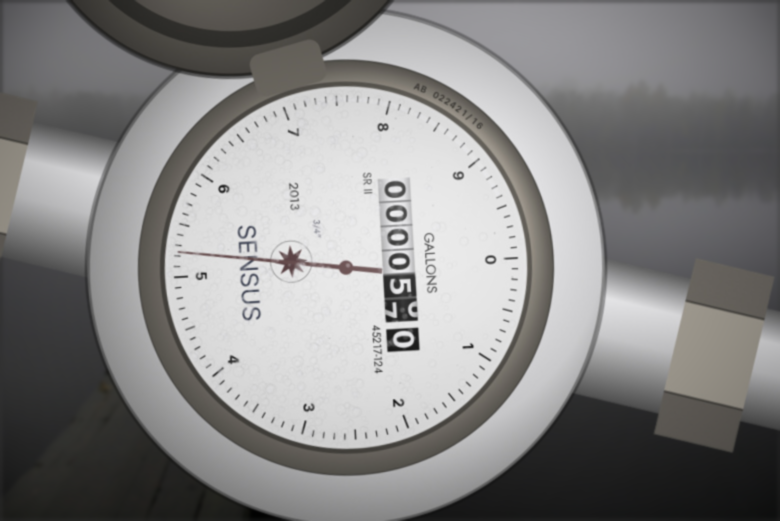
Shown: 565.2
